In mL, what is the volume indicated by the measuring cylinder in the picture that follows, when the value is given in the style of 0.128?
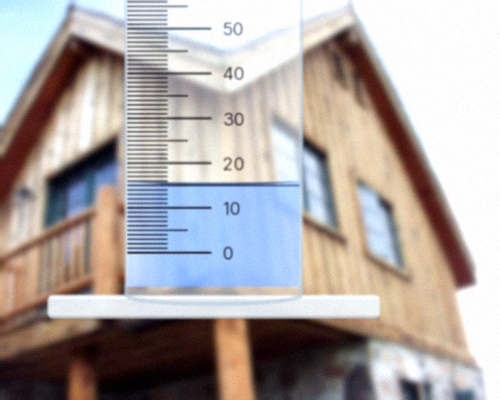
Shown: 15
